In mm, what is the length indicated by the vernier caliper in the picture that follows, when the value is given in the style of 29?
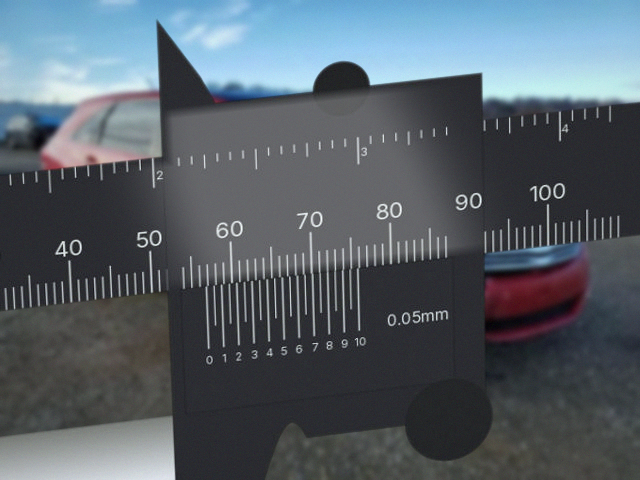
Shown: 56.8
